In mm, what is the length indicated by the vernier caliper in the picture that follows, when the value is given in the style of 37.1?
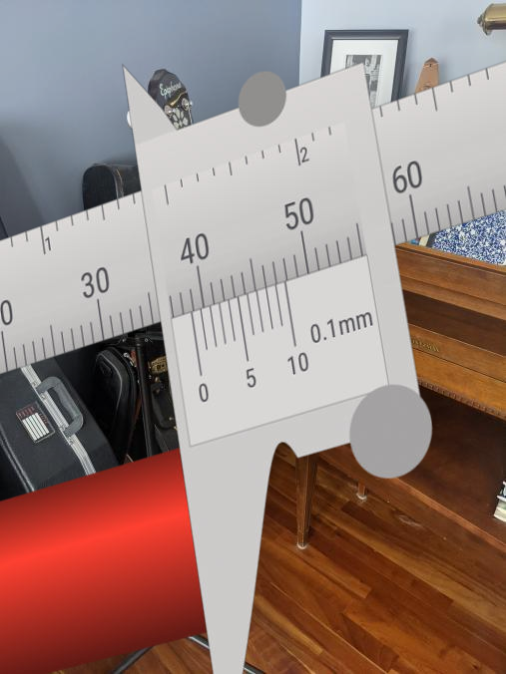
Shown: 38.8
